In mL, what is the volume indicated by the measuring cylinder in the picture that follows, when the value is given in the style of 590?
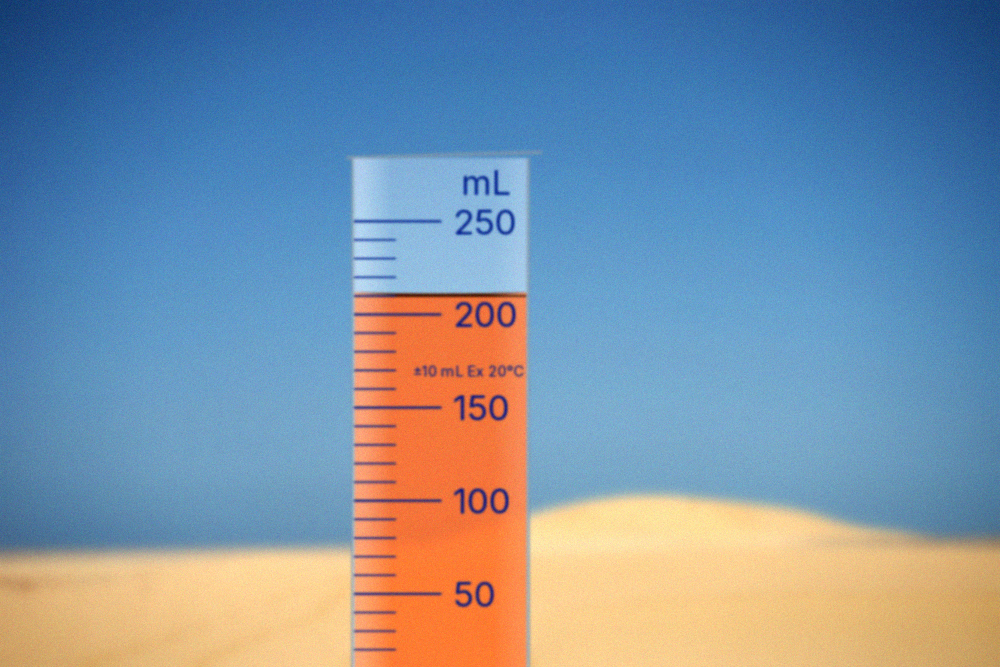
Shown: 210
